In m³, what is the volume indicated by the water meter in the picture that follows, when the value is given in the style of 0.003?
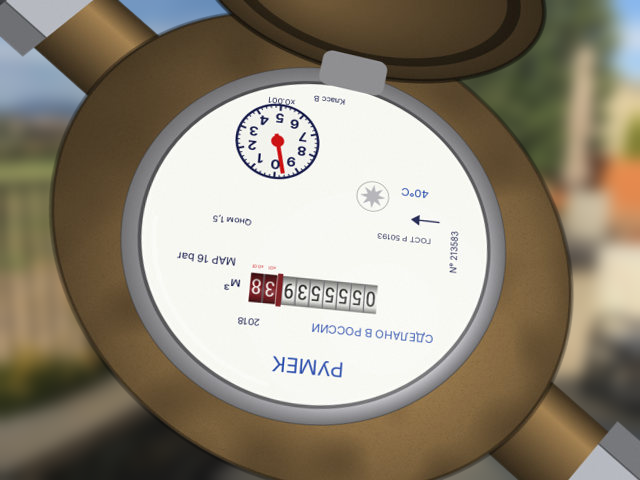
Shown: 555539.379
